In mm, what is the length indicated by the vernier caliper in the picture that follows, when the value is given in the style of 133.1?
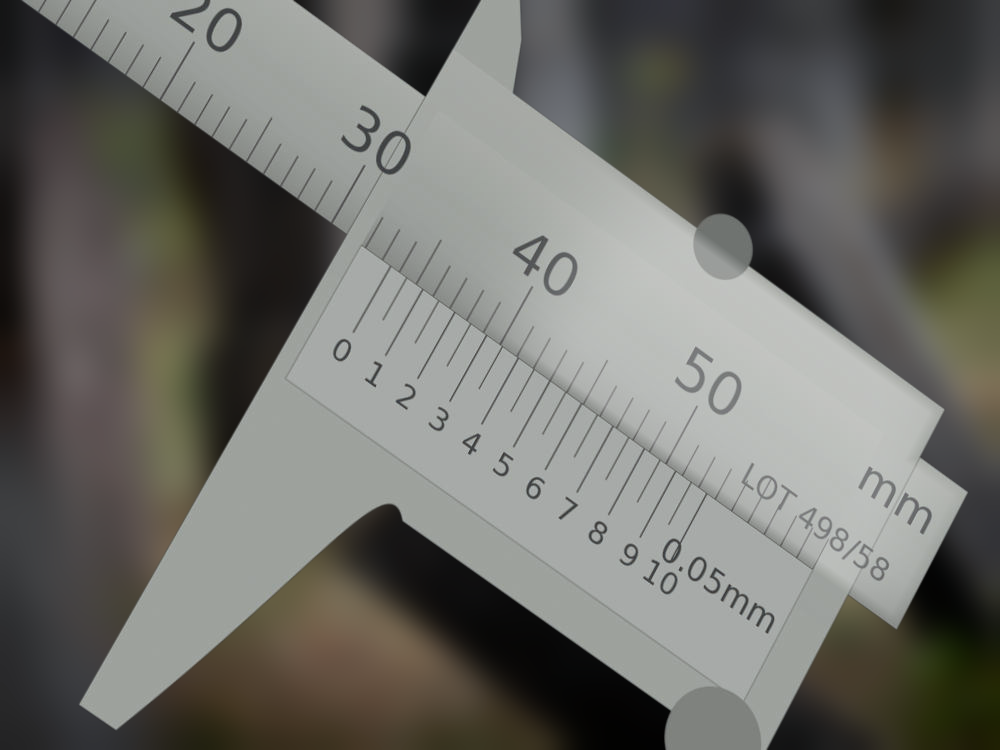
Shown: 33.5
